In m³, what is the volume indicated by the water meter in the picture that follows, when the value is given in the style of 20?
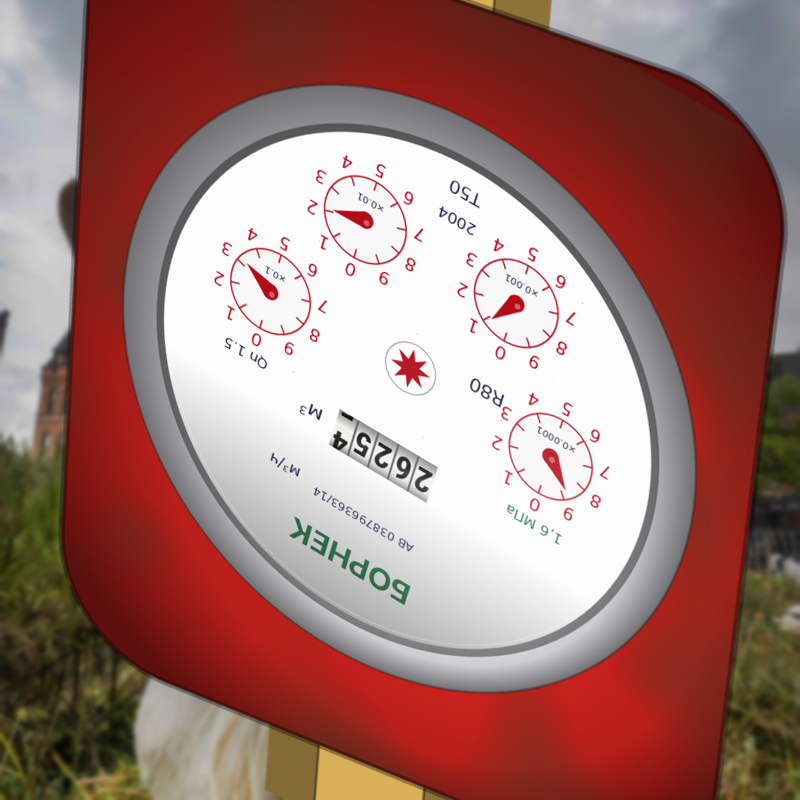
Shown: 26254.3208
